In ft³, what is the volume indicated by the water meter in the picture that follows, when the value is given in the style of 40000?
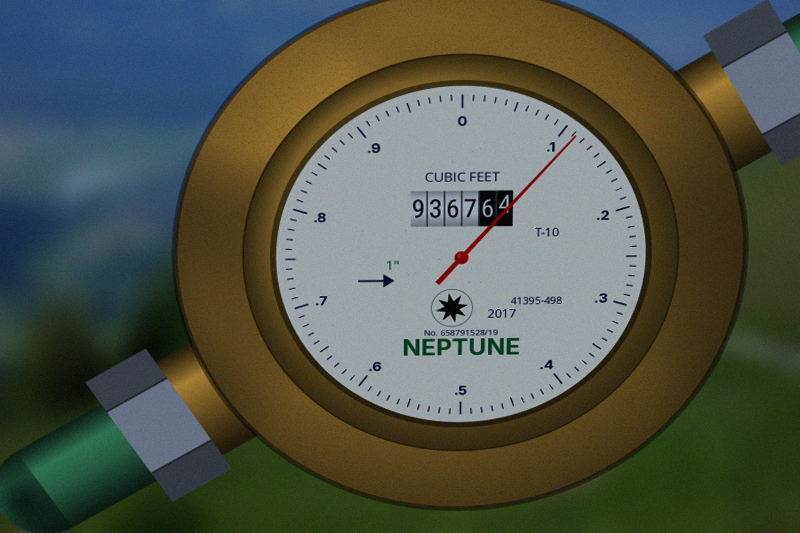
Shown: 936764.11
